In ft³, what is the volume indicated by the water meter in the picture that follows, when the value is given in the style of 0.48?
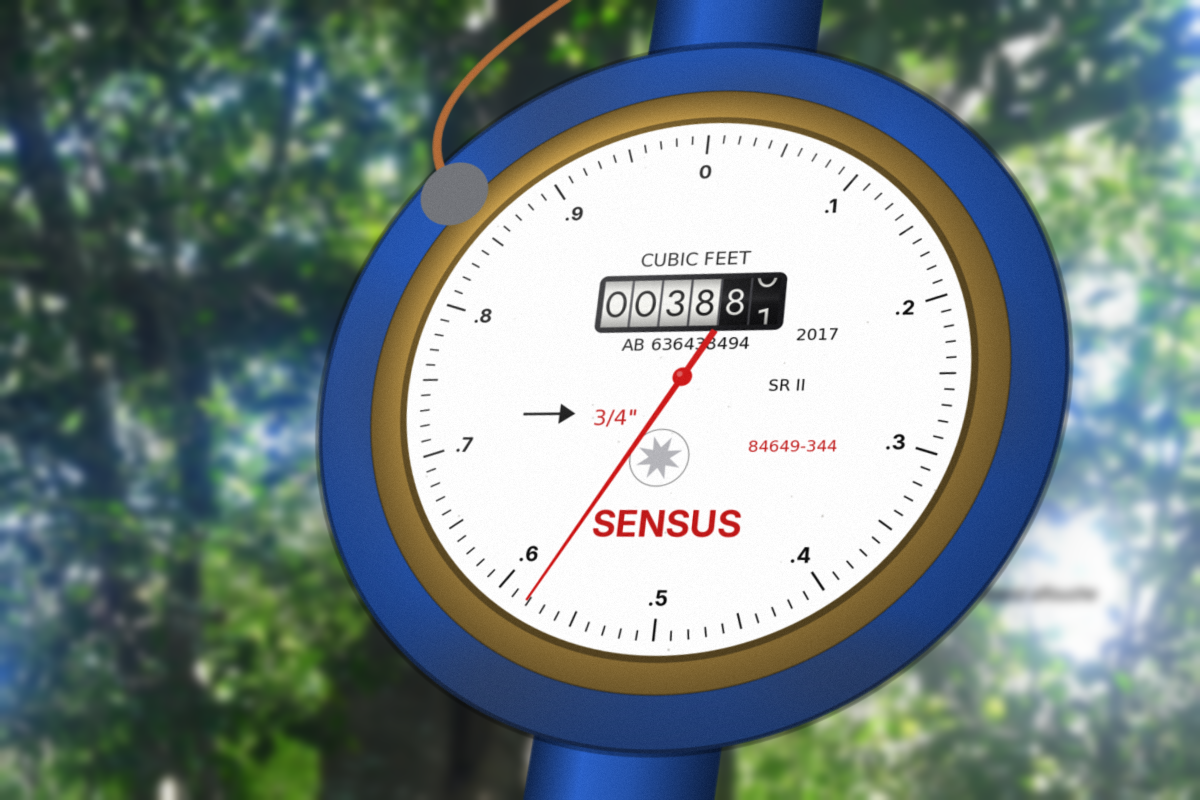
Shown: 3880.58
